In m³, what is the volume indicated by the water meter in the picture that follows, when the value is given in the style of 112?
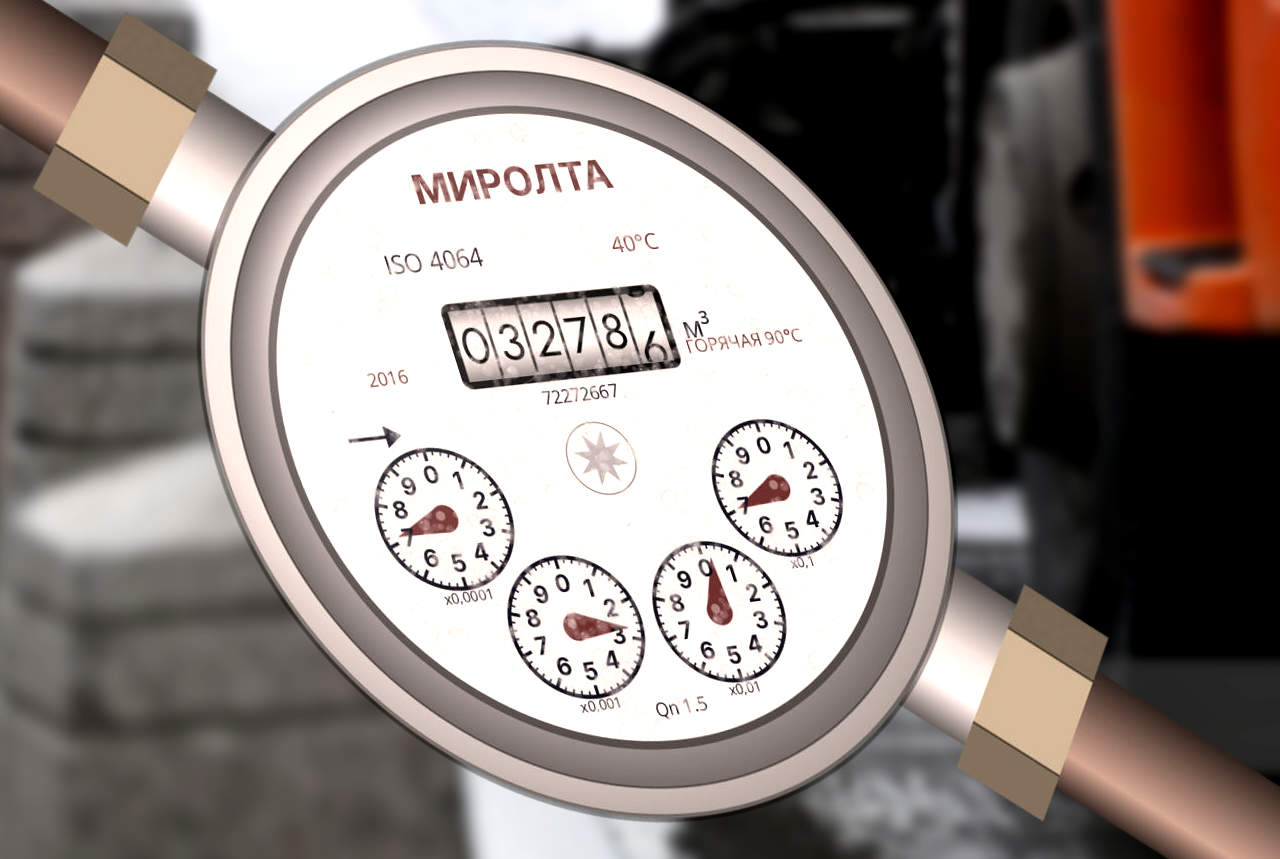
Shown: 32785.7027
